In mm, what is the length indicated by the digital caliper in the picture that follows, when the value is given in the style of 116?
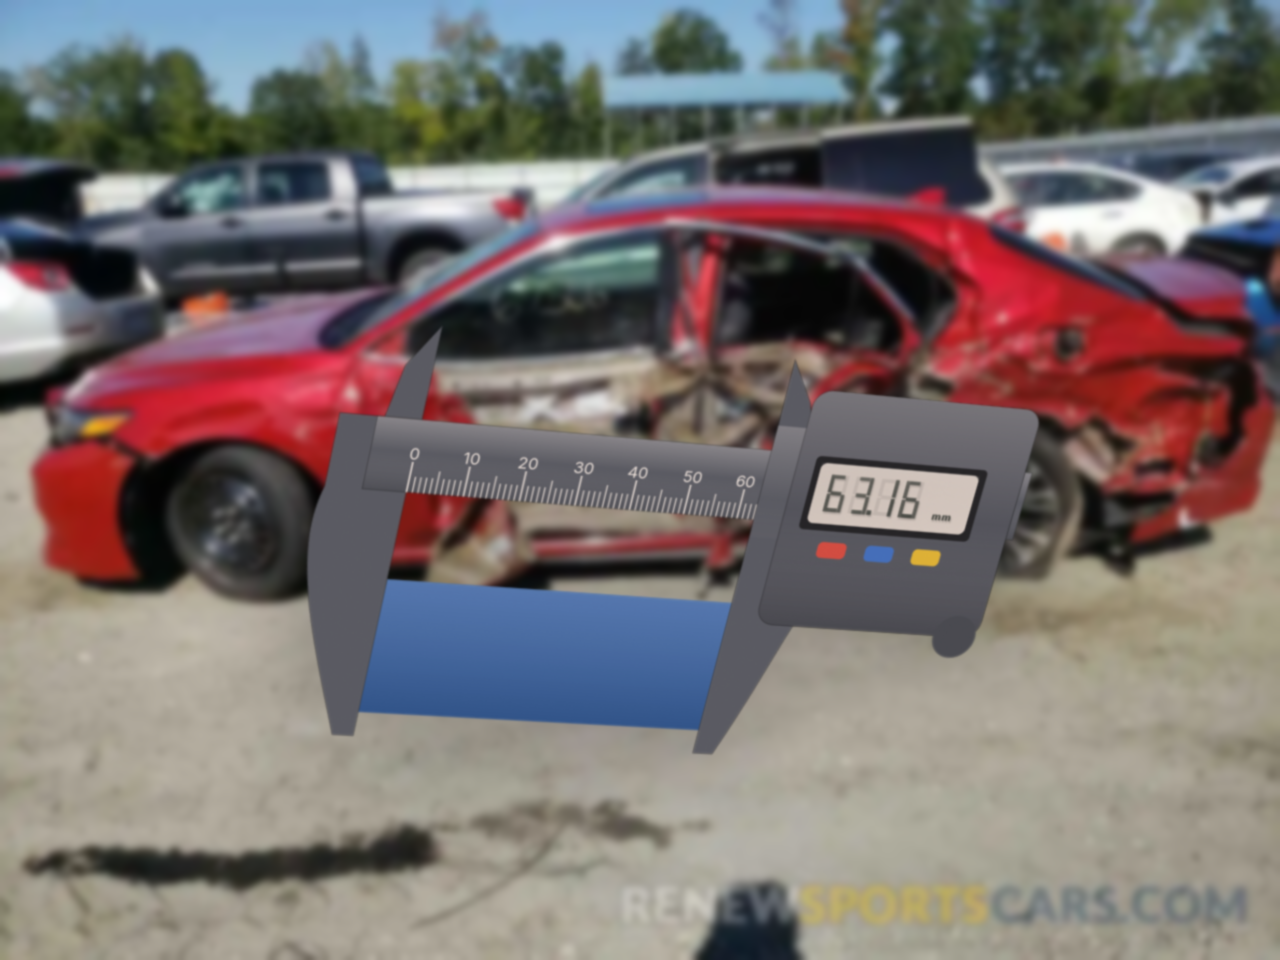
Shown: 63.16
